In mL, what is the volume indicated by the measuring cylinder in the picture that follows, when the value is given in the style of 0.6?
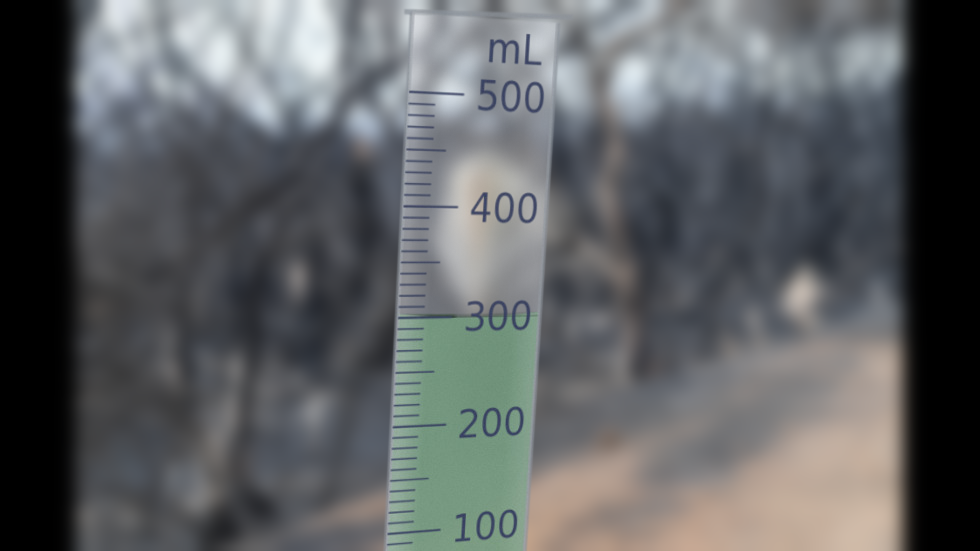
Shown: 300
